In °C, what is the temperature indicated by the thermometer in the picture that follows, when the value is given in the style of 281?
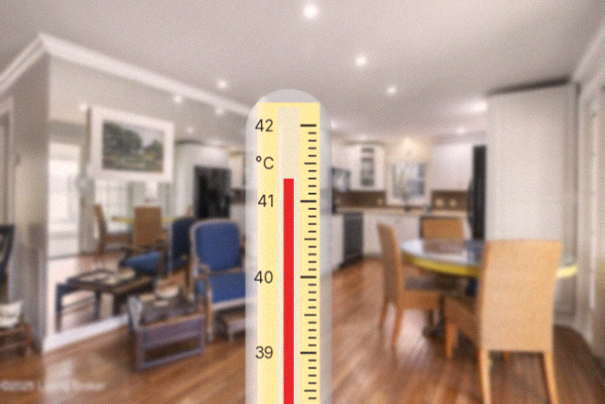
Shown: 41.3
